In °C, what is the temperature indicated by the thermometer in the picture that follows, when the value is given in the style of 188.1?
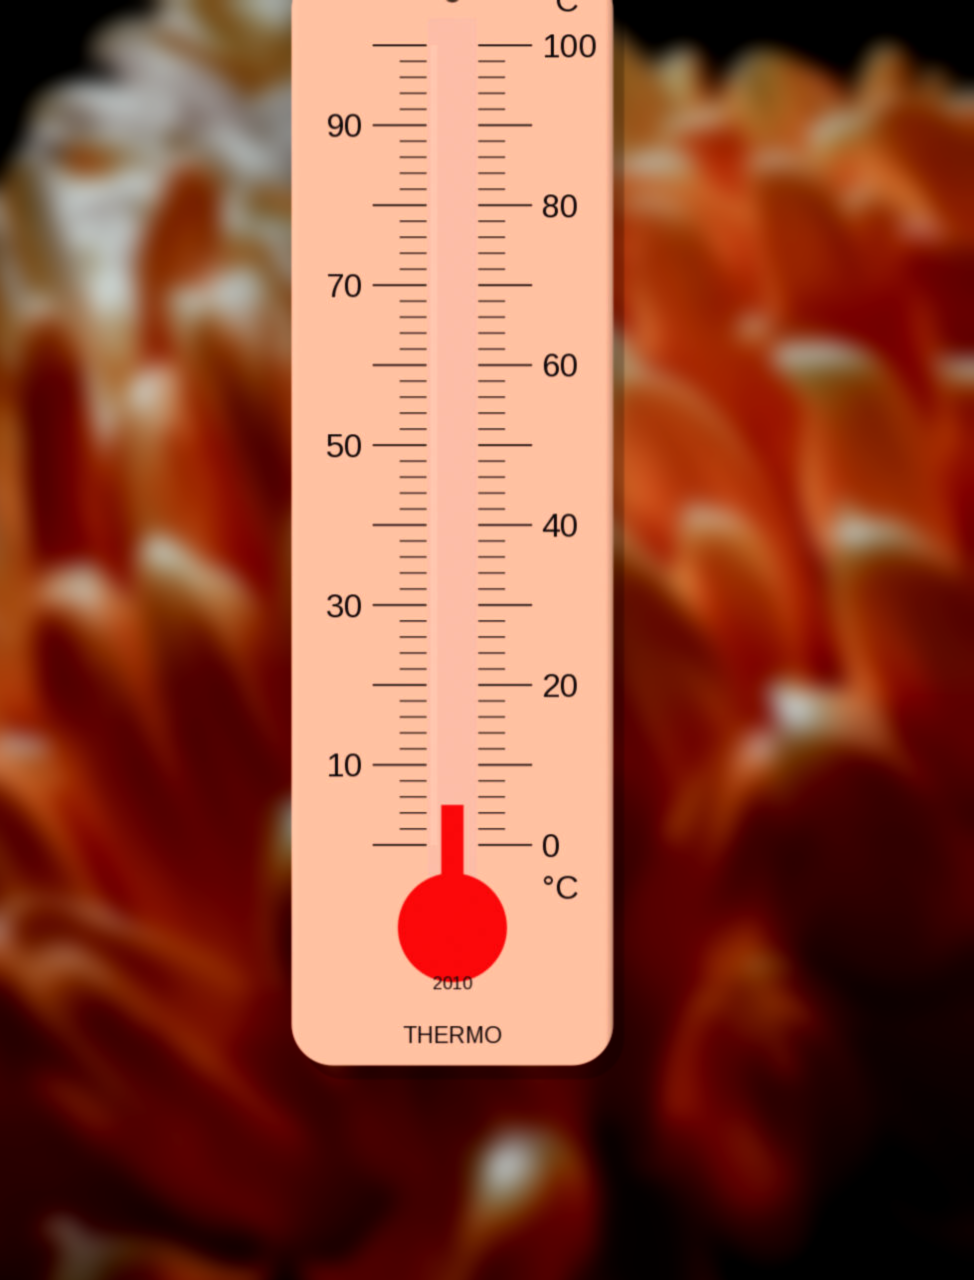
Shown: 5
